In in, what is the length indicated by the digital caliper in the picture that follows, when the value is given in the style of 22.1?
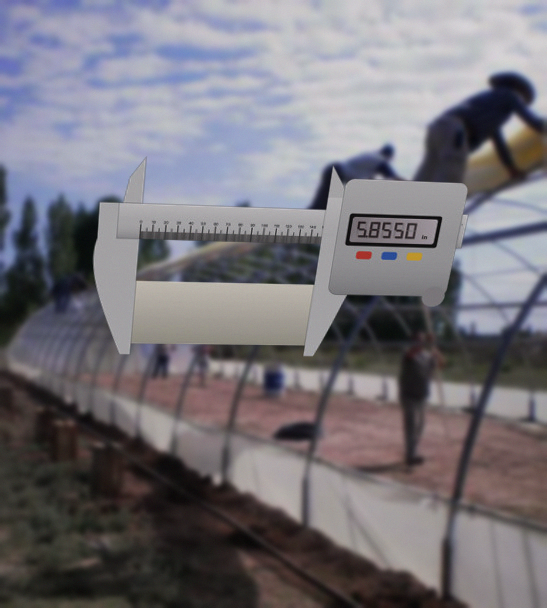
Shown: 5.8550
